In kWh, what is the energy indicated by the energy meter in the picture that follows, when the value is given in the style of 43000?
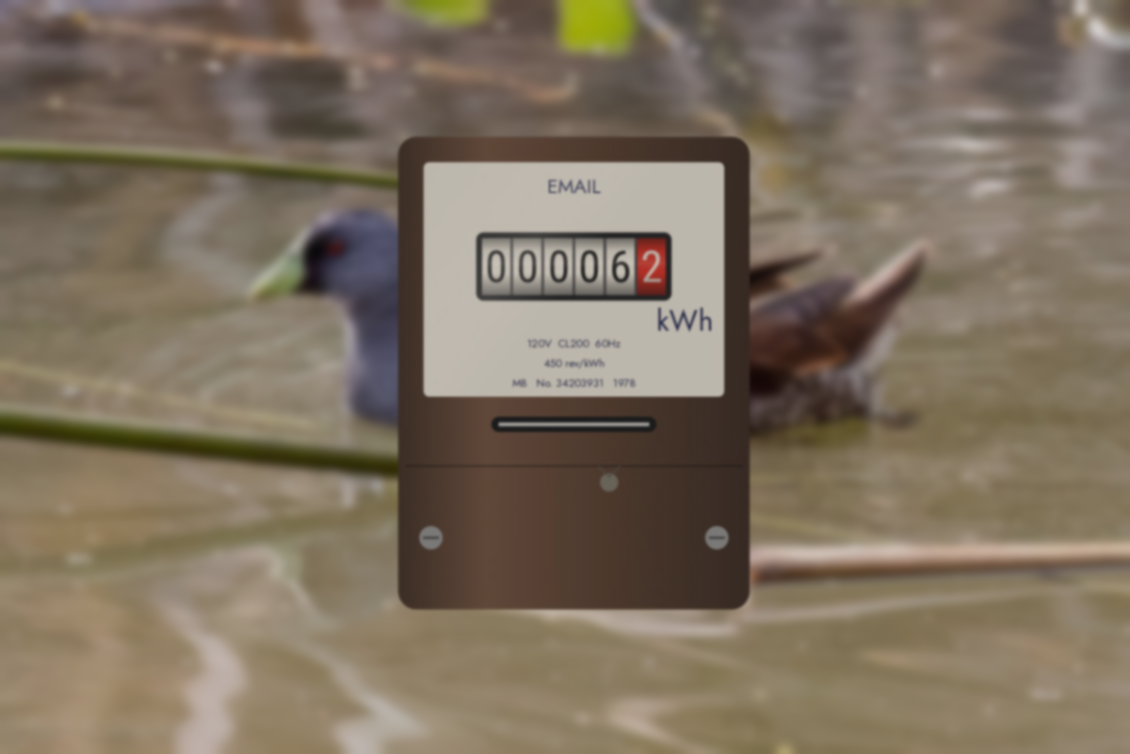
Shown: 6.2
